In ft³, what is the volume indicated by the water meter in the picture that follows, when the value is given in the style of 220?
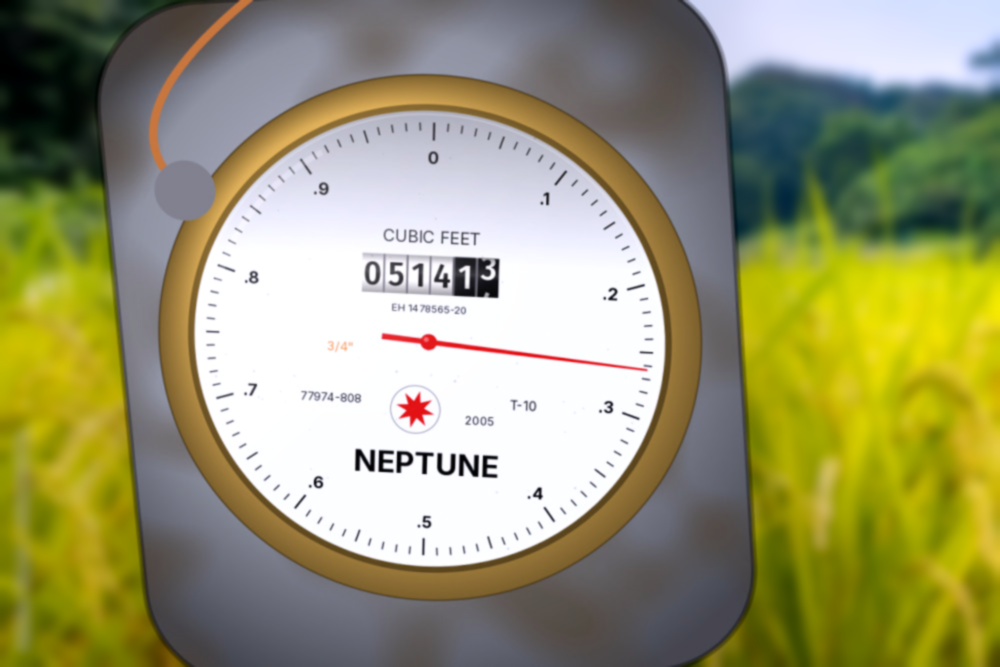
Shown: 51413.26
